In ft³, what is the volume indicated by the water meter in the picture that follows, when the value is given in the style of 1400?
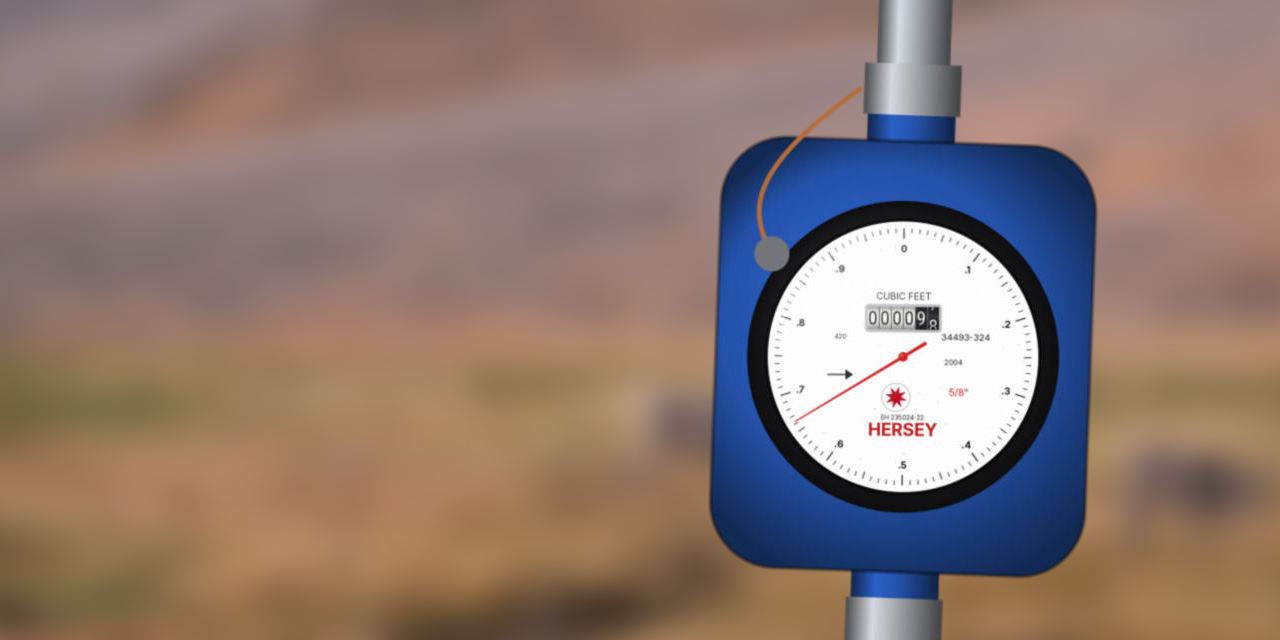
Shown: 97.66
